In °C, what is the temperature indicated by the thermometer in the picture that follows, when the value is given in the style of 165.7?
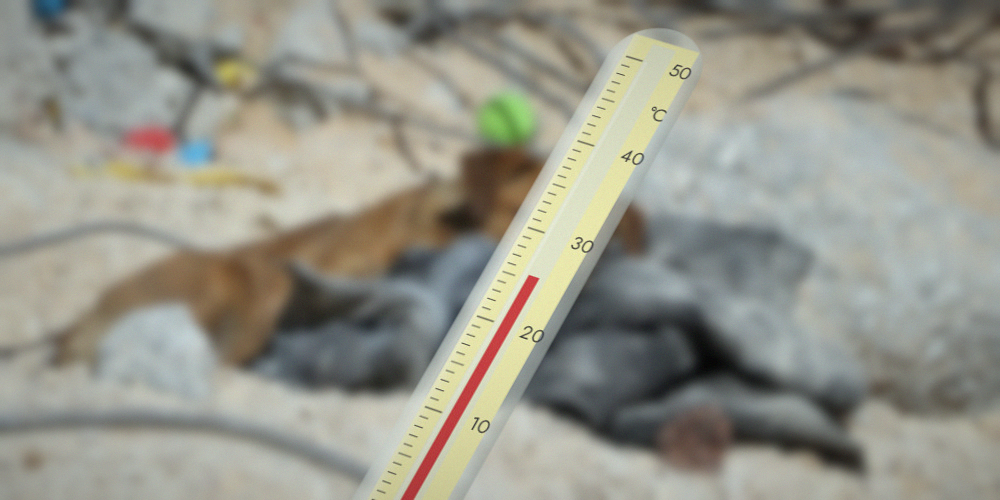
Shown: 25.5
